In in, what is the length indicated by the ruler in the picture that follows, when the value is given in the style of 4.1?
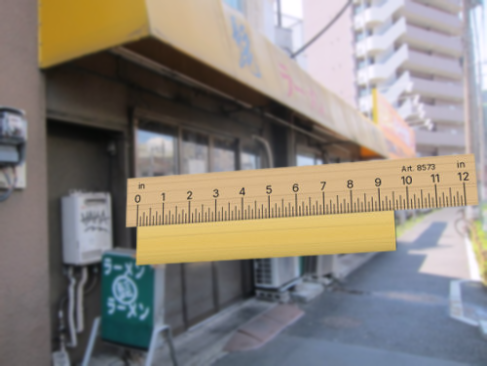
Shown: 9.5
